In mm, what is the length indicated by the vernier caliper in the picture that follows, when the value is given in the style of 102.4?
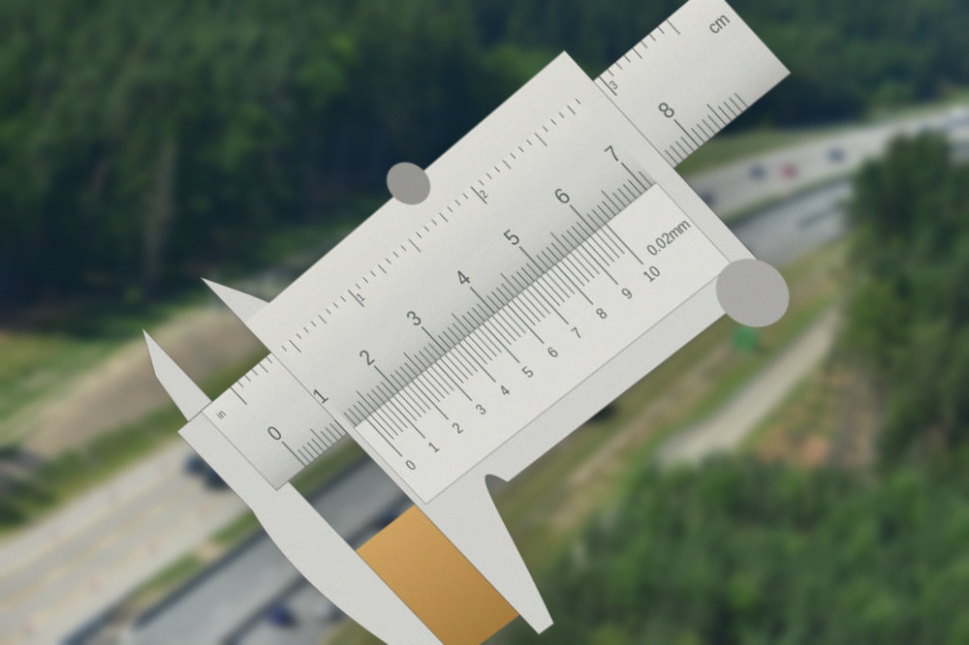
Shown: 13.0
